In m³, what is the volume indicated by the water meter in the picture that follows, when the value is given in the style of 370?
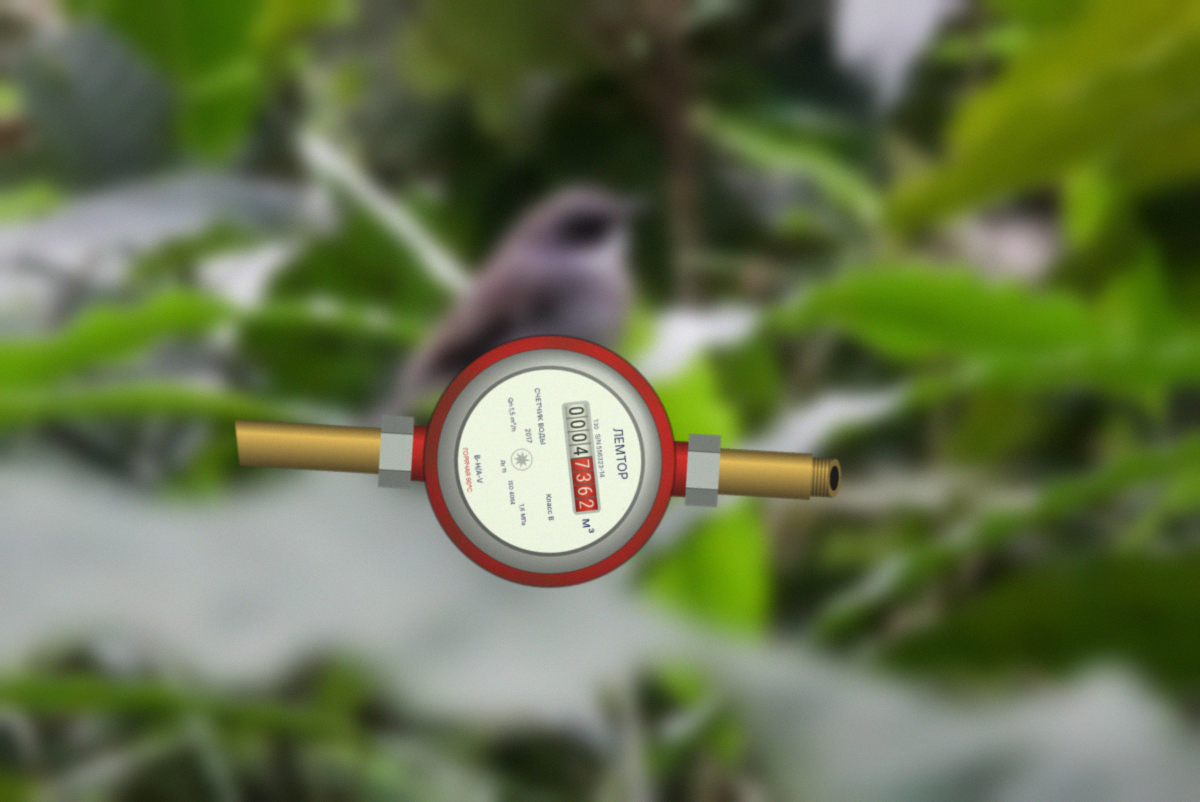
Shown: 4.7362
